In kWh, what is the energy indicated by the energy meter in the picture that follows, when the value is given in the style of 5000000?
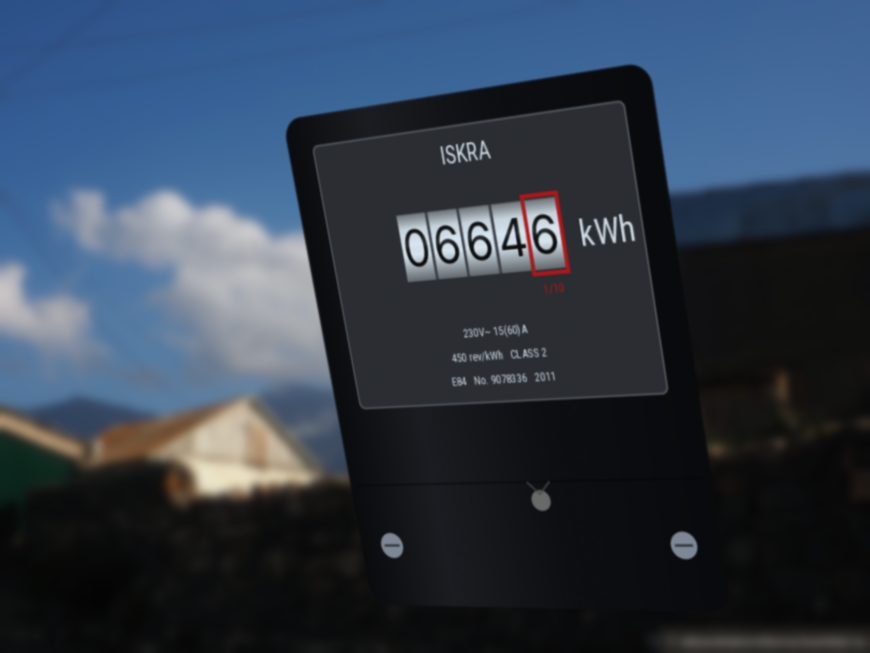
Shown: 664.6
